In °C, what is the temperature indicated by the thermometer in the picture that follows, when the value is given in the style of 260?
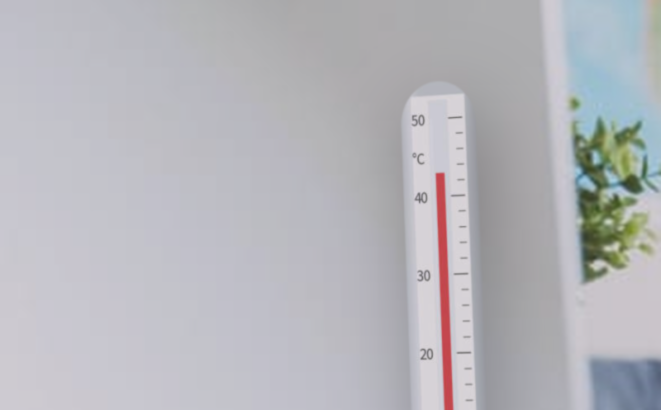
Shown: 43
